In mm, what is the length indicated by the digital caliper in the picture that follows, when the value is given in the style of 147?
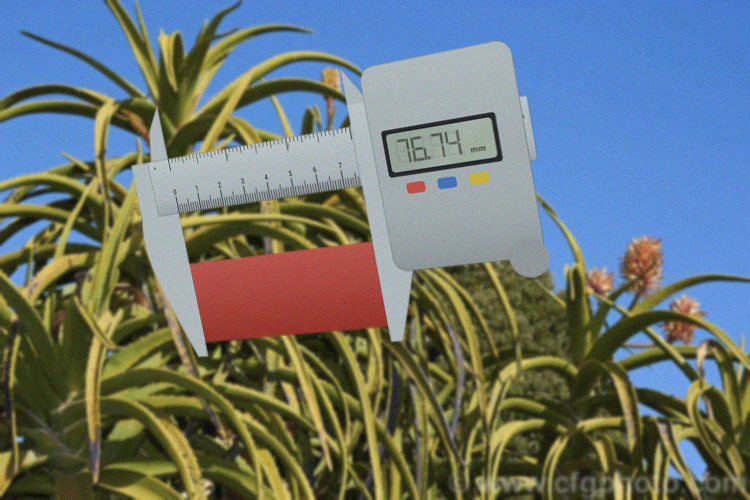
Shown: 76.74
